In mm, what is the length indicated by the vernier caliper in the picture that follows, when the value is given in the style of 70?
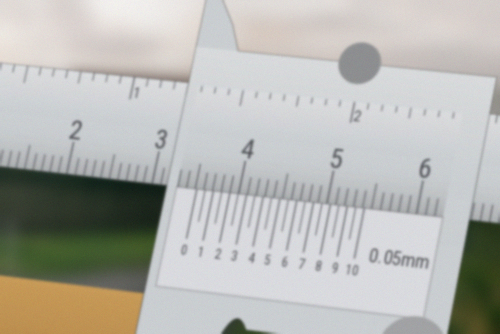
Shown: 35.2
